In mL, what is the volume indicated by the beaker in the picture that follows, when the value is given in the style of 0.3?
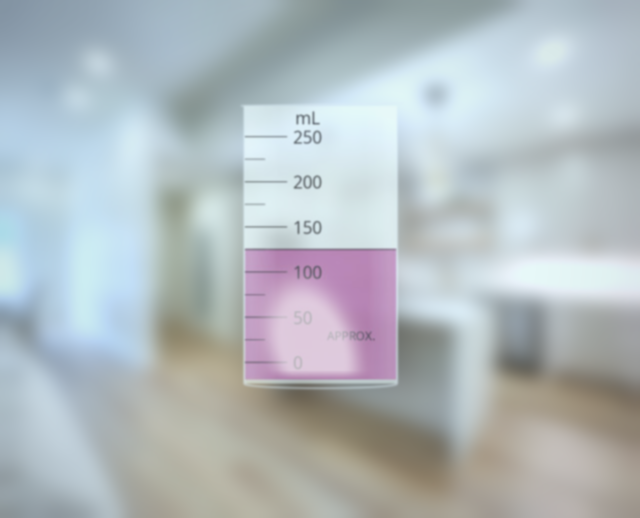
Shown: 125
